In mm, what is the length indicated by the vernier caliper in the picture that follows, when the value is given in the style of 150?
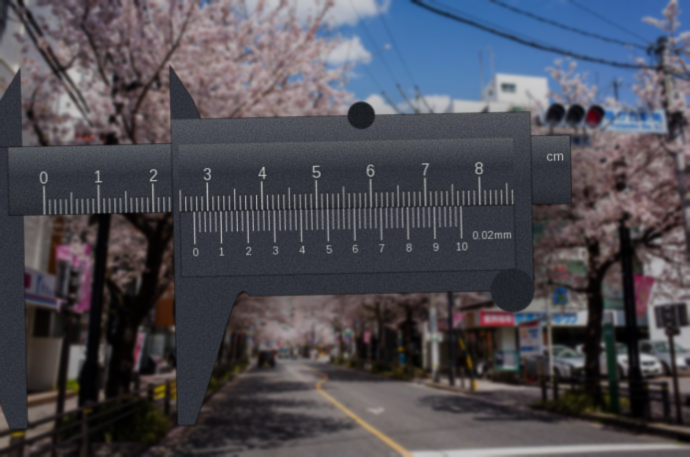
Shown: 27.5
